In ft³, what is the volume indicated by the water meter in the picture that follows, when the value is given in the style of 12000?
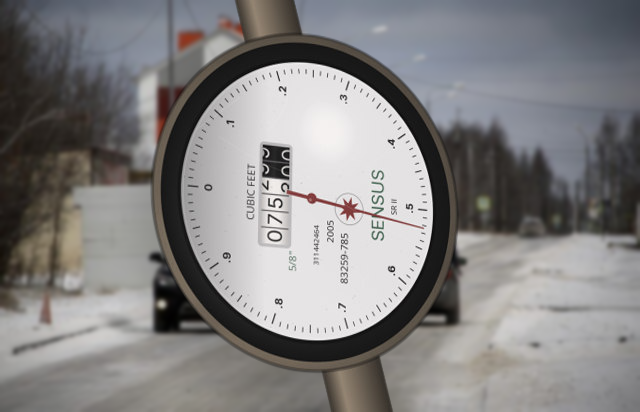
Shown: 75299.52
